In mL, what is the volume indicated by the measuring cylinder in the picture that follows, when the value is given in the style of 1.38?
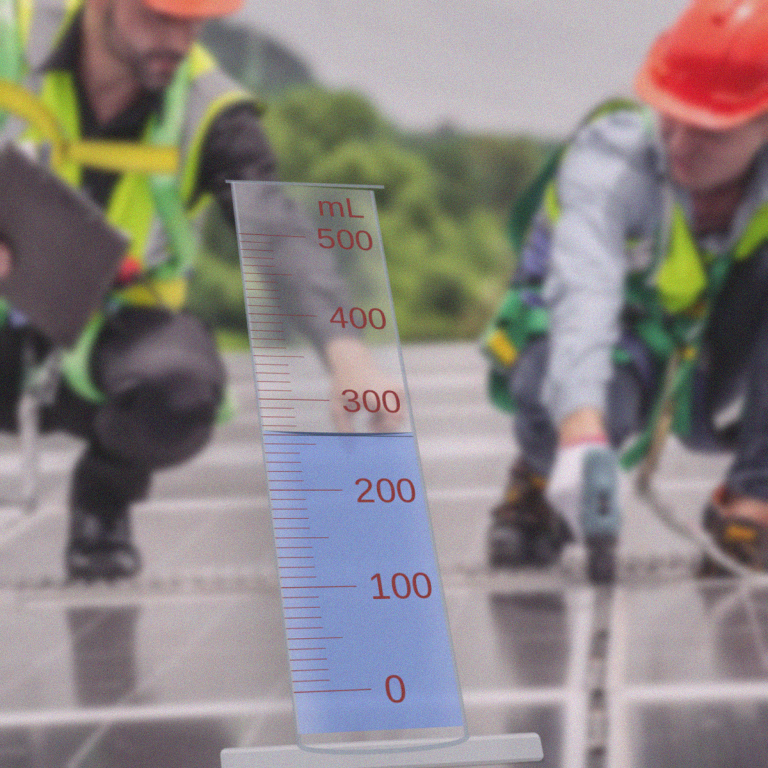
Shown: 260
